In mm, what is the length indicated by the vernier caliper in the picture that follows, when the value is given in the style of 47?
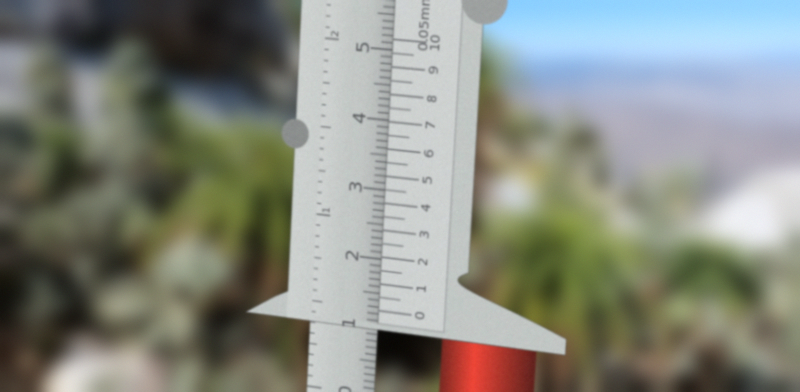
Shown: 12.5
